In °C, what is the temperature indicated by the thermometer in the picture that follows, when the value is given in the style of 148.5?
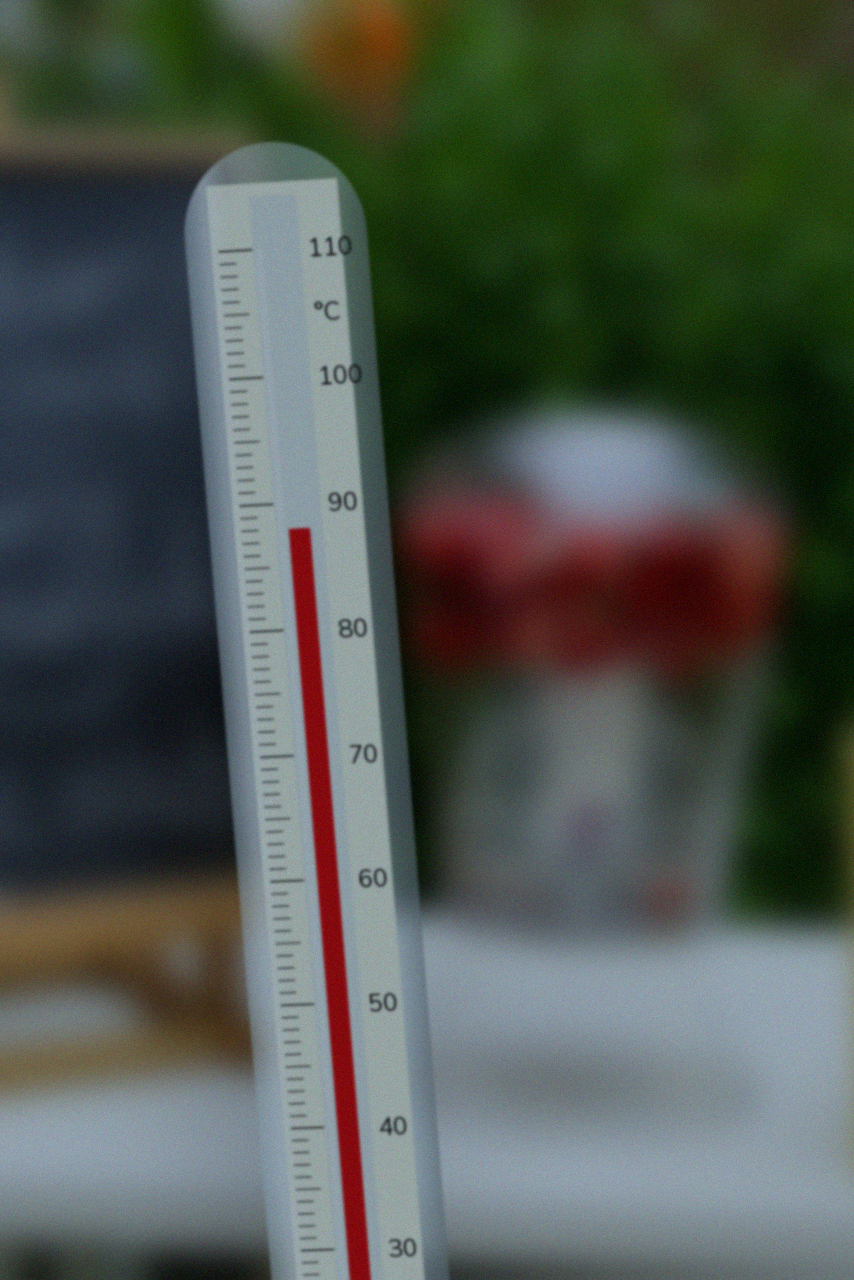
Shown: 88
